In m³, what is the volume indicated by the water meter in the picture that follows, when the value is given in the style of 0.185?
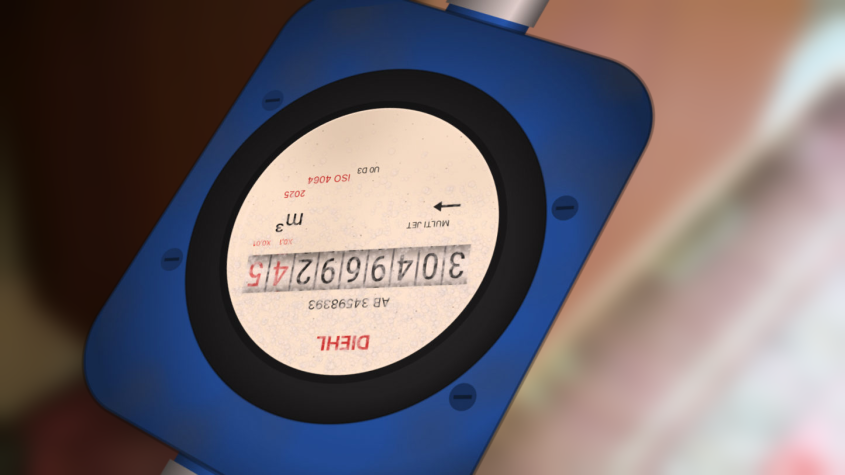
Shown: 3049692.45
